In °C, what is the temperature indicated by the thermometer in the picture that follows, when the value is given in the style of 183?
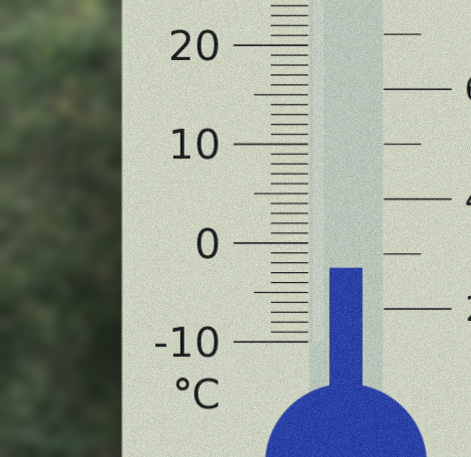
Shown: -2.5
